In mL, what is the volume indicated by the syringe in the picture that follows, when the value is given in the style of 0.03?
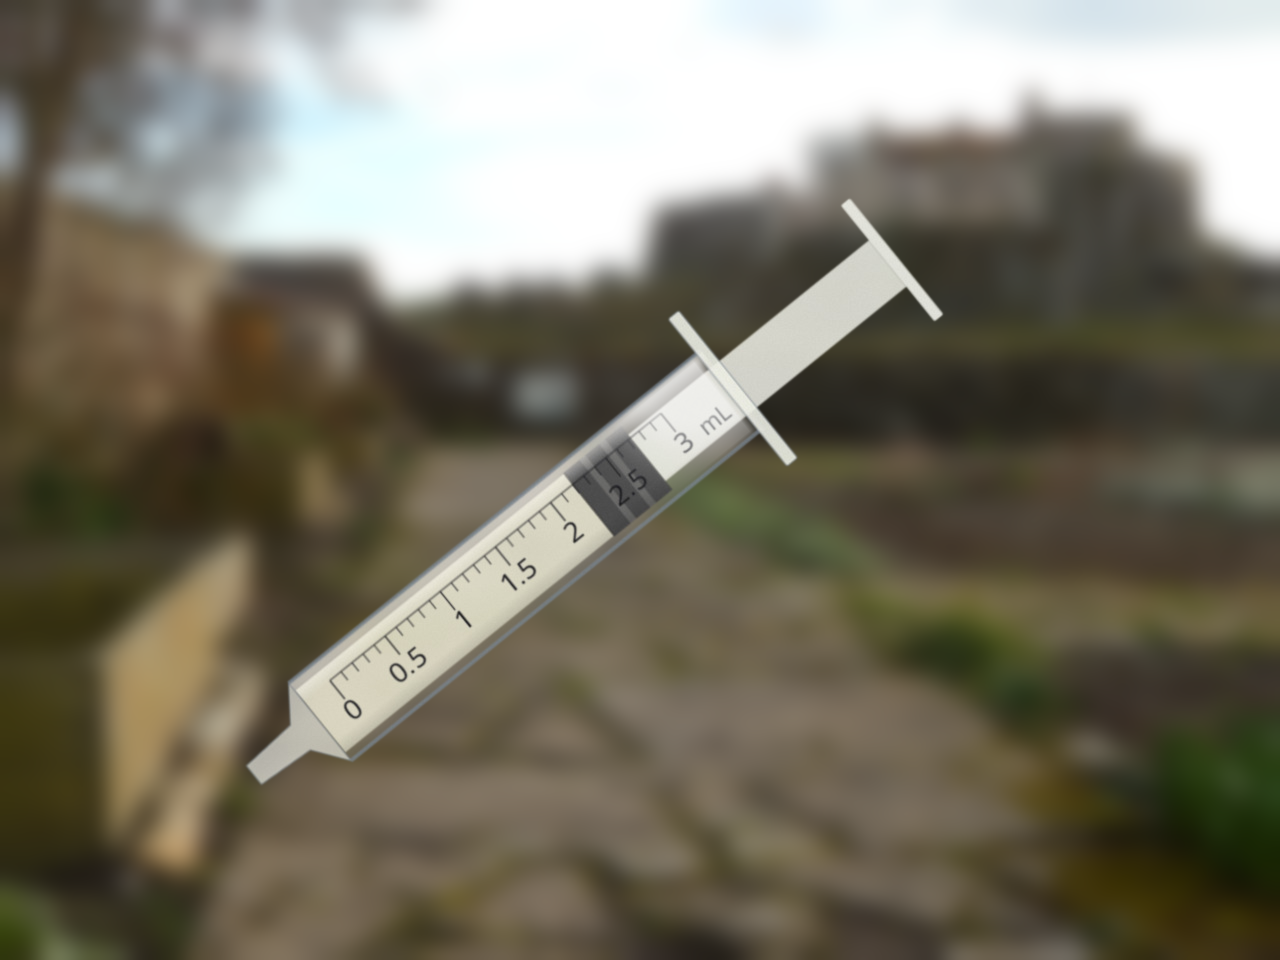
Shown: 2.2
